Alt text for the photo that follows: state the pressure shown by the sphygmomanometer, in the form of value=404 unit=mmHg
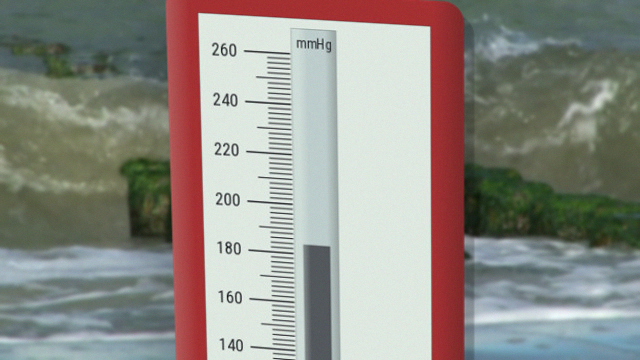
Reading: value=184 unit=mmHg
